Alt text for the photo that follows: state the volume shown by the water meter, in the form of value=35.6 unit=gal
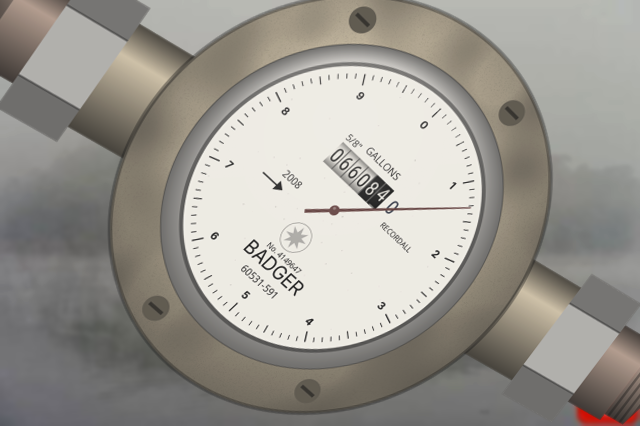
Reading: value=660841.3 unit=gal
